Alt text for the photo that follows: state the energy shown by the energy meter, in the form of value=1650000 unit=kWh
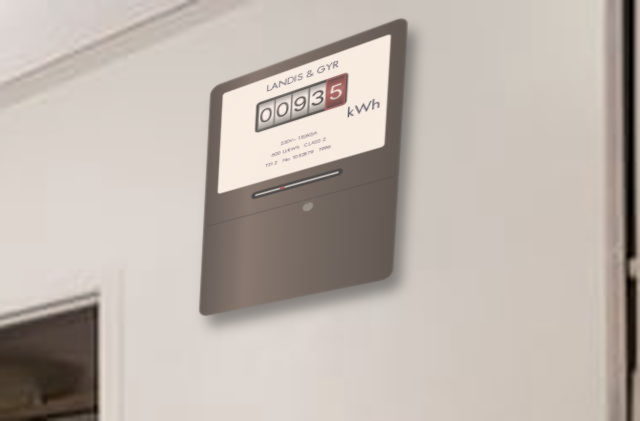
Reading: value=93.5 unit=kWh
